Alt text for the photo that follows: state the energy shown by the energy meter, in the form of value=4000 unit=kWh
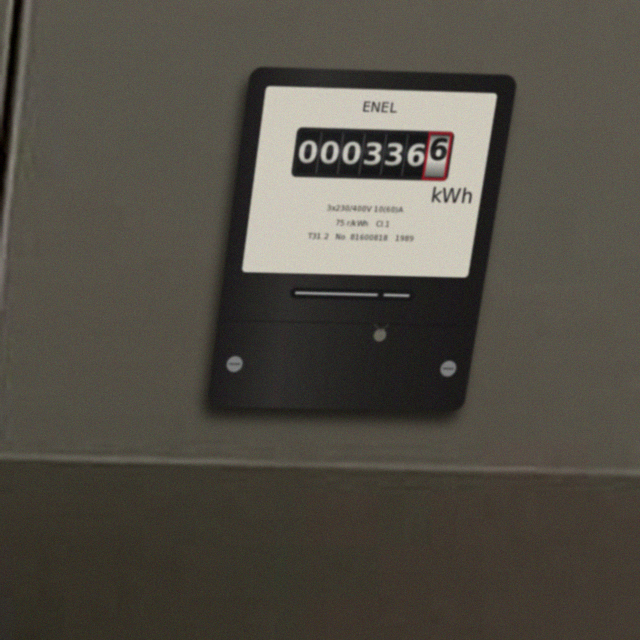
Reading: value=336.6 unit=kWh
